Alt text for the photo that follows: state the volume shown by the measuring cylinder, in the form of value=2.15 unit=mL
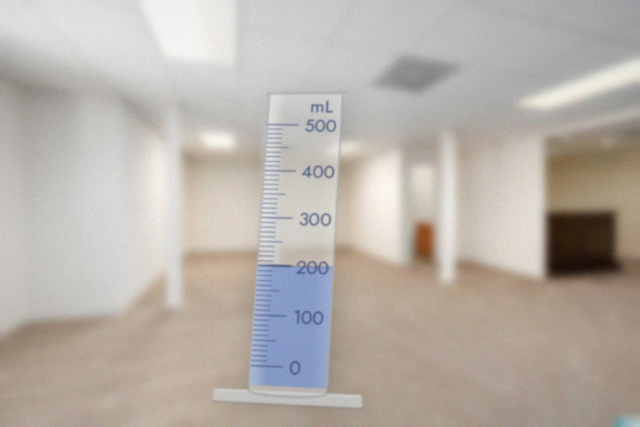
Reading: value=200 unit=mL
